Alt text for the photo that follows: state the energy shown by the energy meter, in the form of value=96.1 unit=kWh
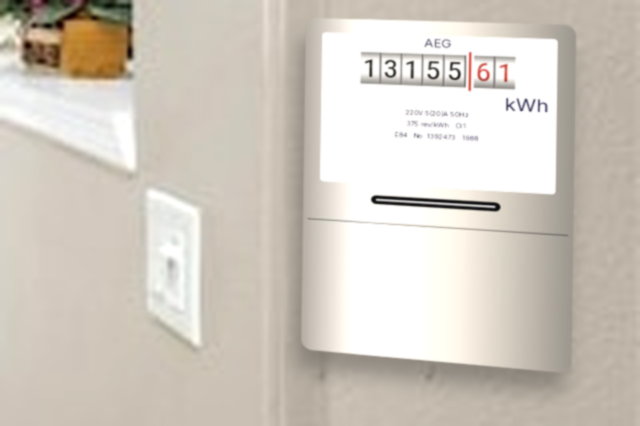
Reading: value=13155.61 unit=kWh
